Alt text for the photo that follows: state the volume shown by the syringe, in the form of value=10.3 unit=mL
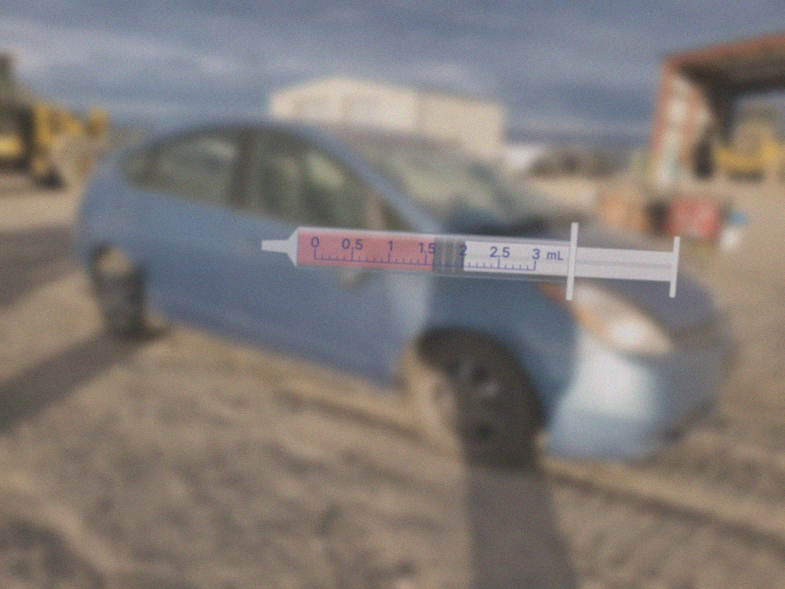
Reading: value=1.6 unit=mL
